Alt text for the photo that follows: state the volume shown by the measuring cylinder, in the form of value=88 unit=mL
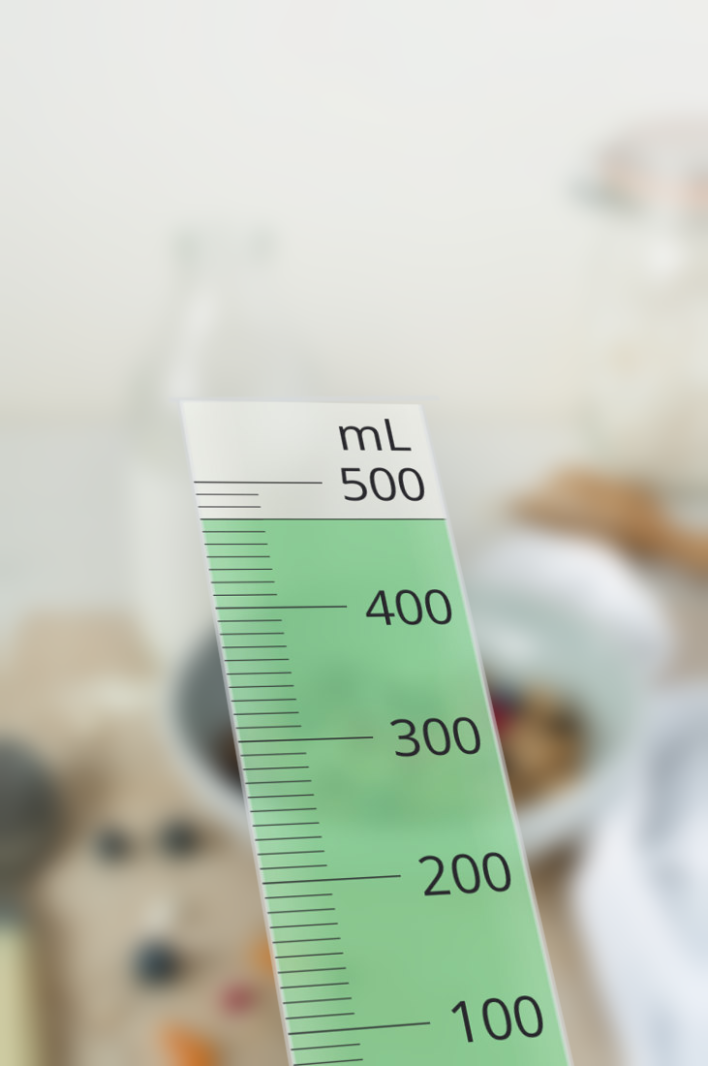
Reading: value=470 unit=mL
